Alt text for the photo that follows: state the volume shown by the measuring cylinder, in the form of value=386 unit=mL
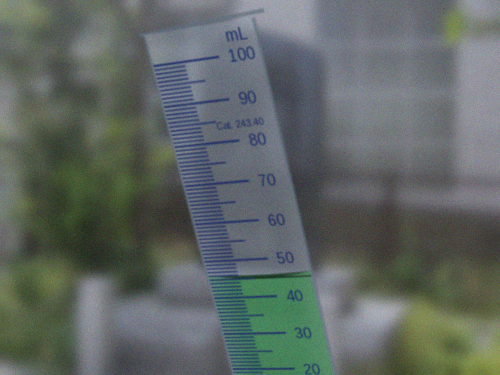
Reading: value=45 unit=mL
